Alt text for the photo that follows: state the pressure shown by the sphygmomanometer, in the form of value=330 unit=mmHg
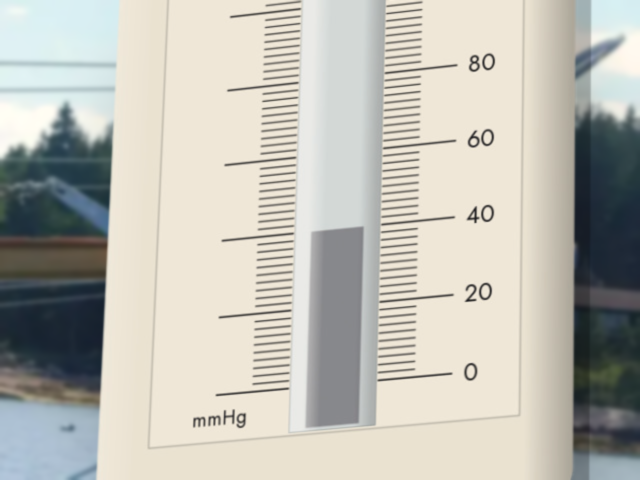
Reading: value=40 unit=mmHg
